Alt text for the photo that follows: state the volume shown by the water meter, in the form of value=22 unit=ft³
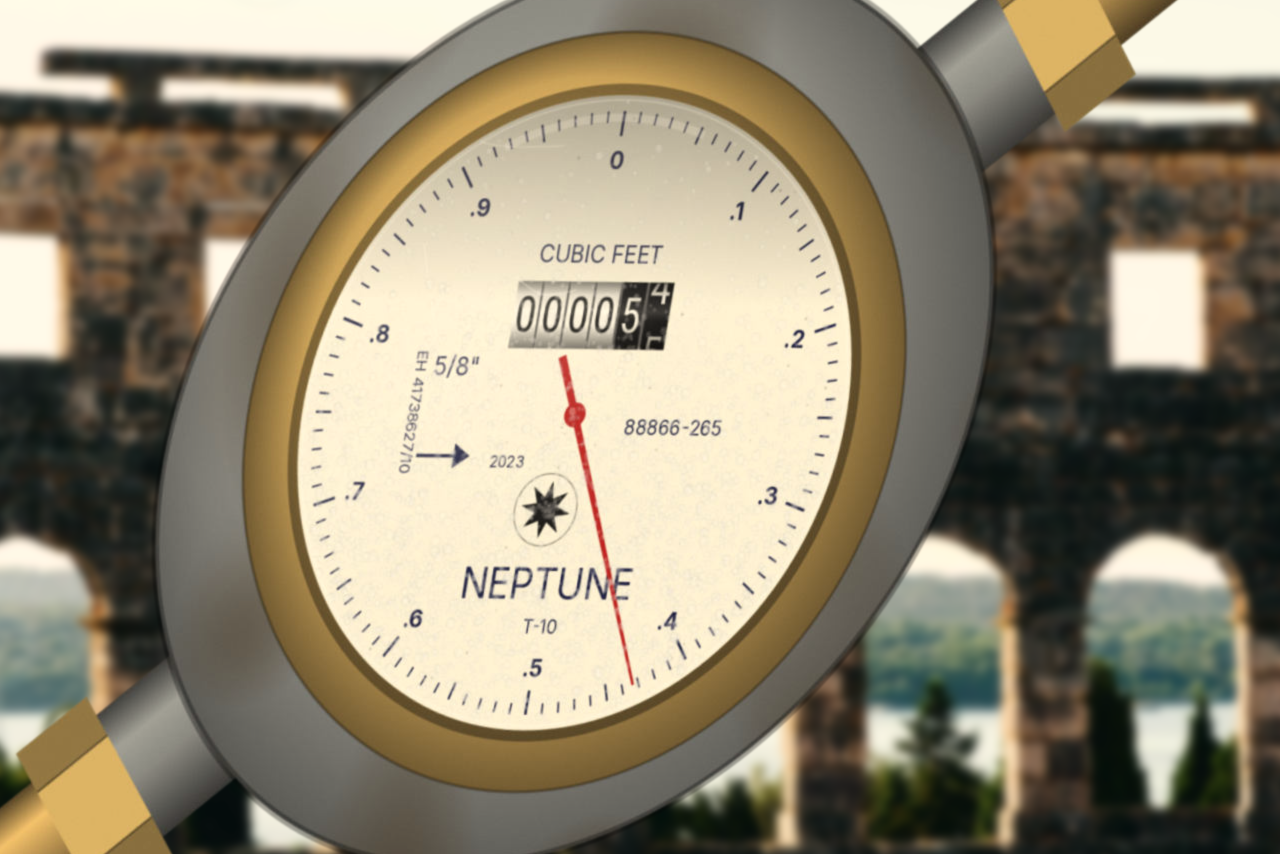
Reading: value=54.43 unit=ft³
